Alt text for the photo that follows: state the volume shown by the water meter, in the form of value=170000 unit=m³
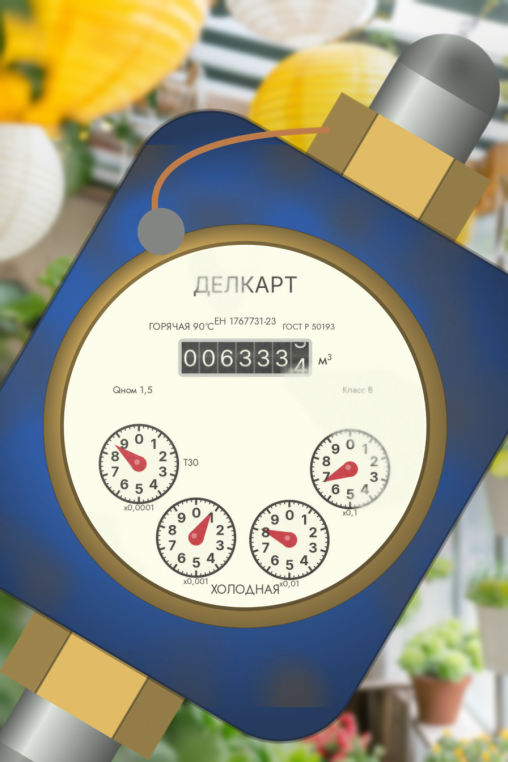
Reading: value=63333.6808 unit=m³
